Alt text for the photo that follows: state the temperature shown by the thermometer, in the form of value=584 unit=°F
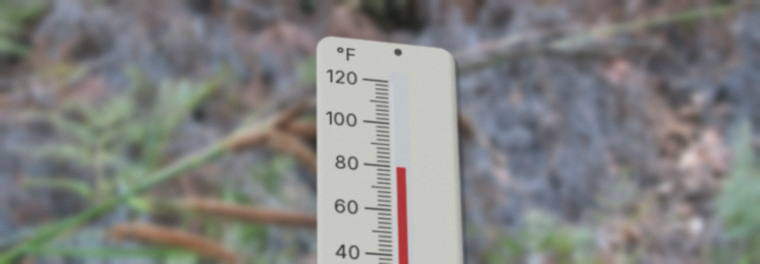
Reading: value=80 unit=°F
